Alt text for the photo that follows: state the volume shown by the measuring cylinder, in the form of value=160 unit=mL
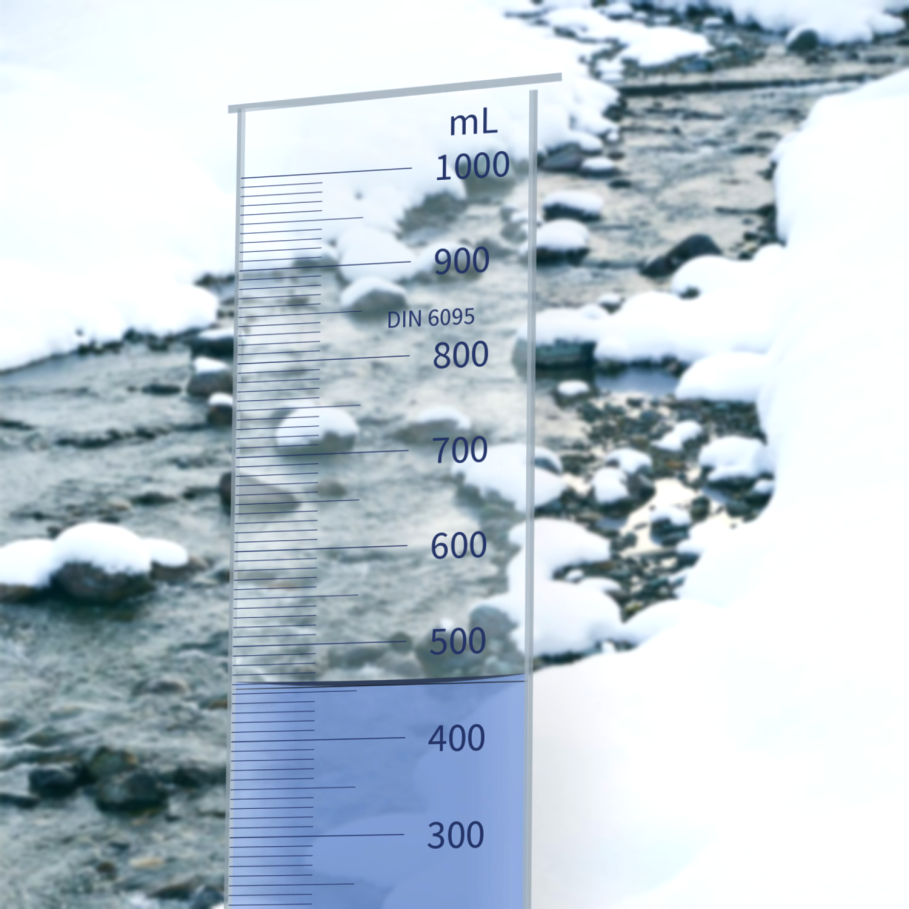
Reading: value=455 unit=mL
